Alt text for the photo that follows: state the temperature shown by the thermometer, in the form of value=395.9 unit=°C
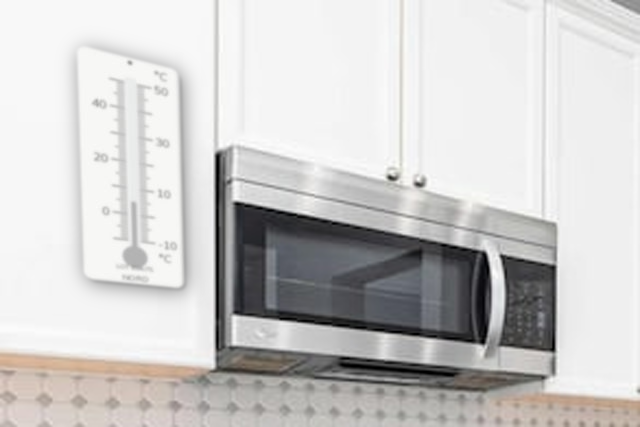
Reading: value=5 unit=°C
